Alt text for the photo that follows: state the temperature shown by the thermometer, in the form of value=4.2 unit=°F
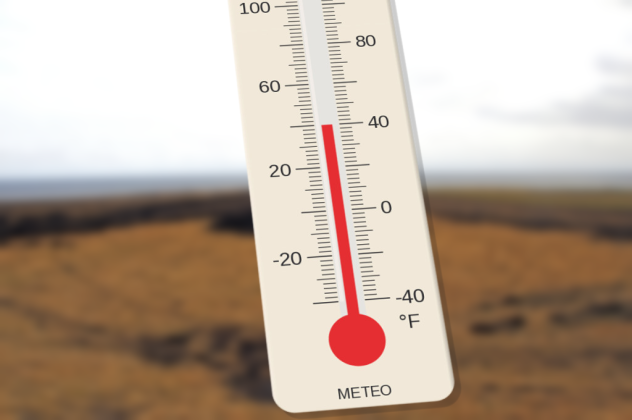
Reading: value=40 unit=°F
